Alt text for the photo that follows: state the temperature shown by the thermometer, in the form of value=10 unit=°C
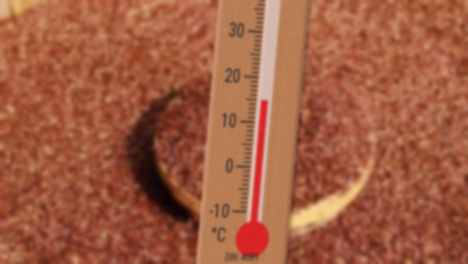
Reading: value=15 unit=°C
